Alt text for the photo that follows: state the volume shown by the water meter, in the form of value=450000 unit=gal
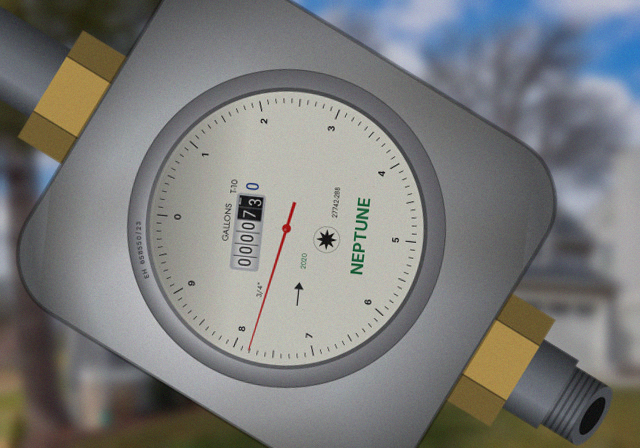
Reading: value=727.8 unit=gal
